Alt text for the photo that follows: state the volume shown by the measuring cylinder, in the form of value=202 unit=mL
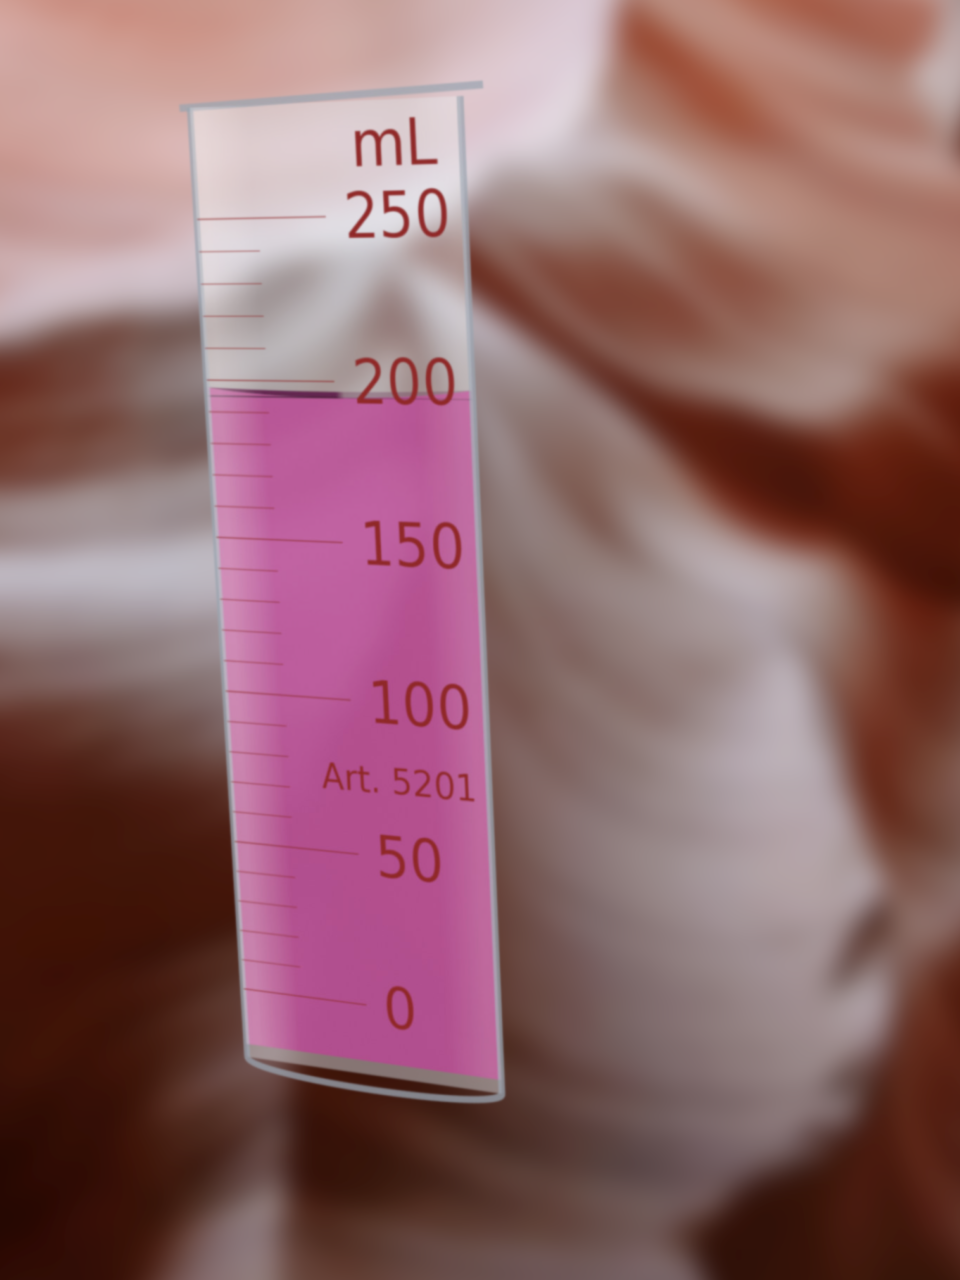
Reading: value=195 unit=mL
